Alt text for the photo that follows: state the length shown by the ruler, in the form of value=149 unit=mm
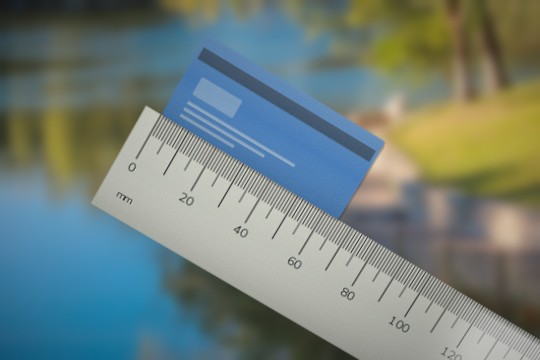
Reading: value=65 unit=mm
